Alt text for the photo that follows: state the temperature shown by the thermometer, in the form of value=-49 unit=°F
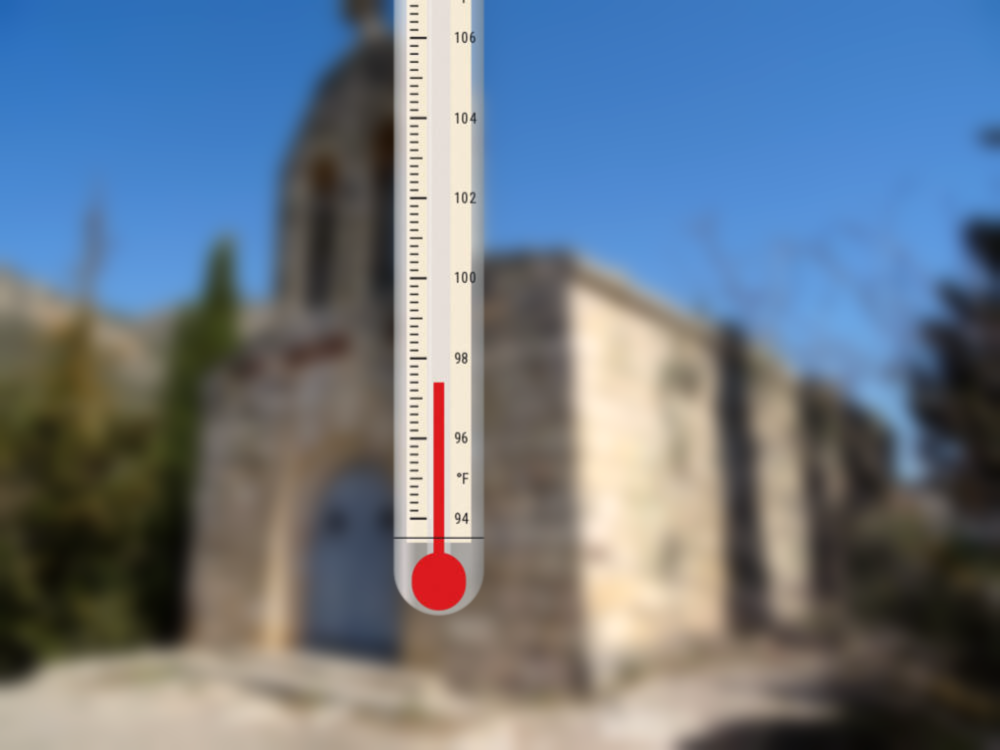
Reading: value=97.4 unit=°F
